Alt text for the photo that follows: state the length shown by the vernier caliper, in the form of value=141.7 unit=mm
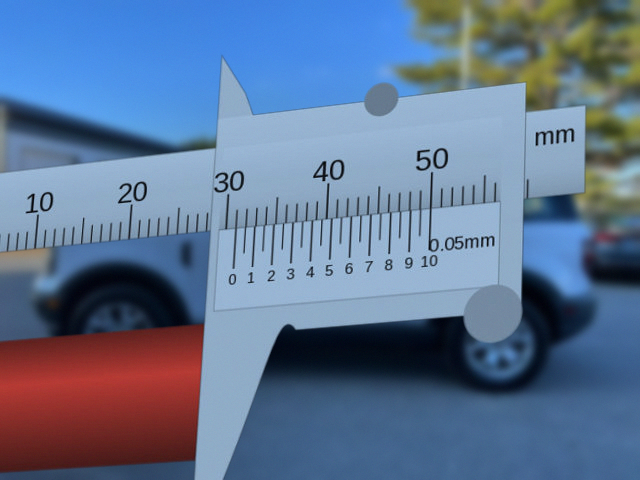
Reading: value=31.0 unit=mm
